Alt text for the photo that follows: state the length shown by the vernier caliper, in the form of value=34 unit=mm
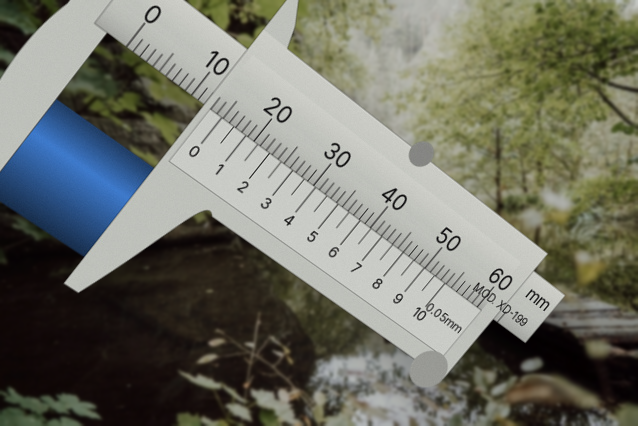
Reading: value=14.8 unit=mm
